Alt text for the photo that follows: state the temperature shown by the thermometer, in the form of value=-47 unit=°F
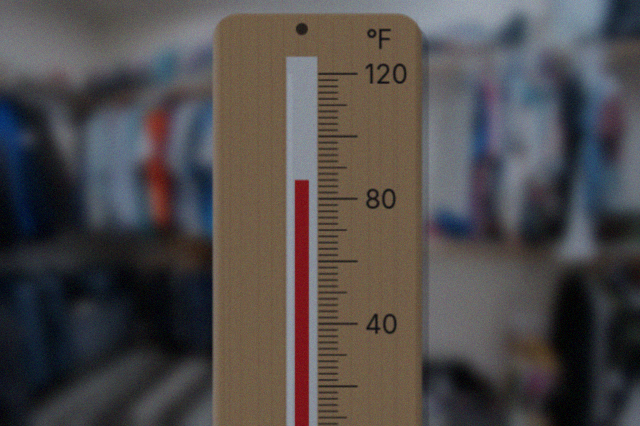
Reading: value=86 unit=°F
